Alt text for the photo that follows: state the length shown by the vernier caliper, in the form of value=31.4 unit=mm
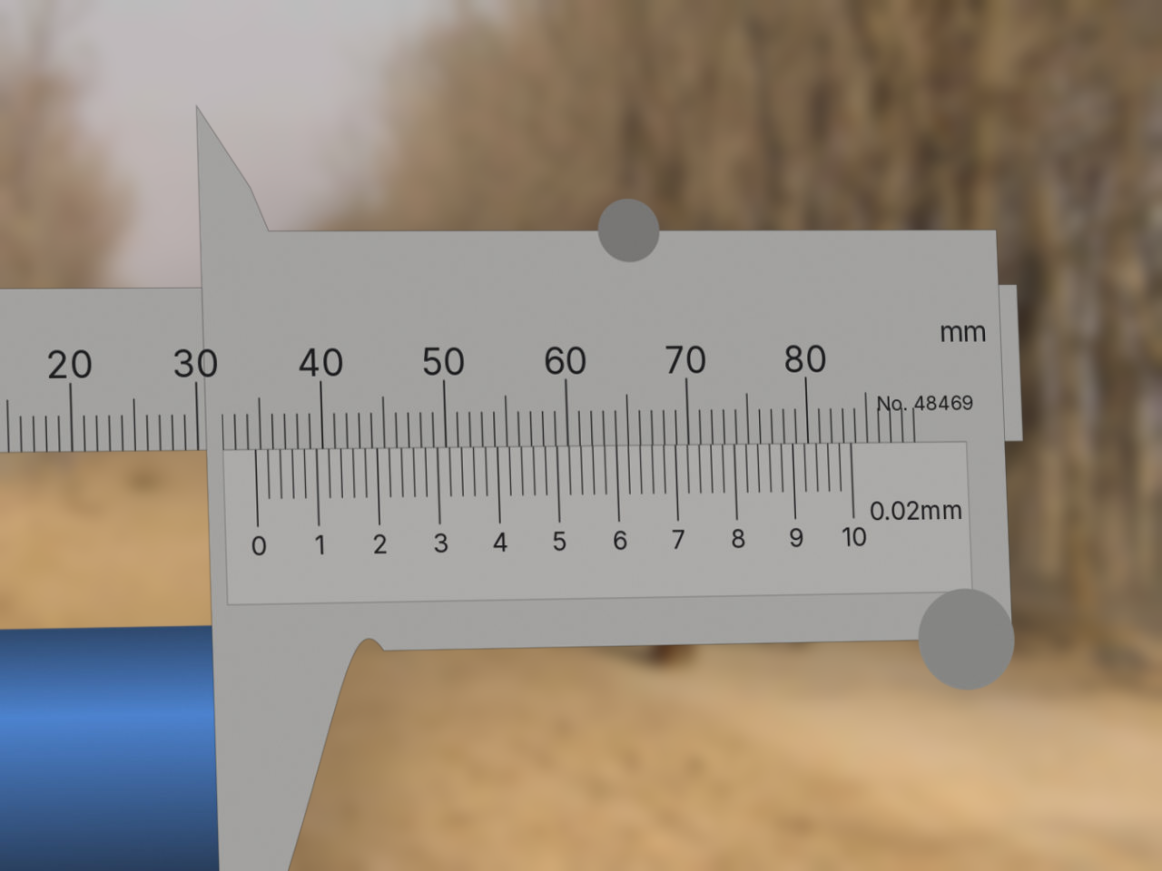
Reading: value=34.6 unit=mm
